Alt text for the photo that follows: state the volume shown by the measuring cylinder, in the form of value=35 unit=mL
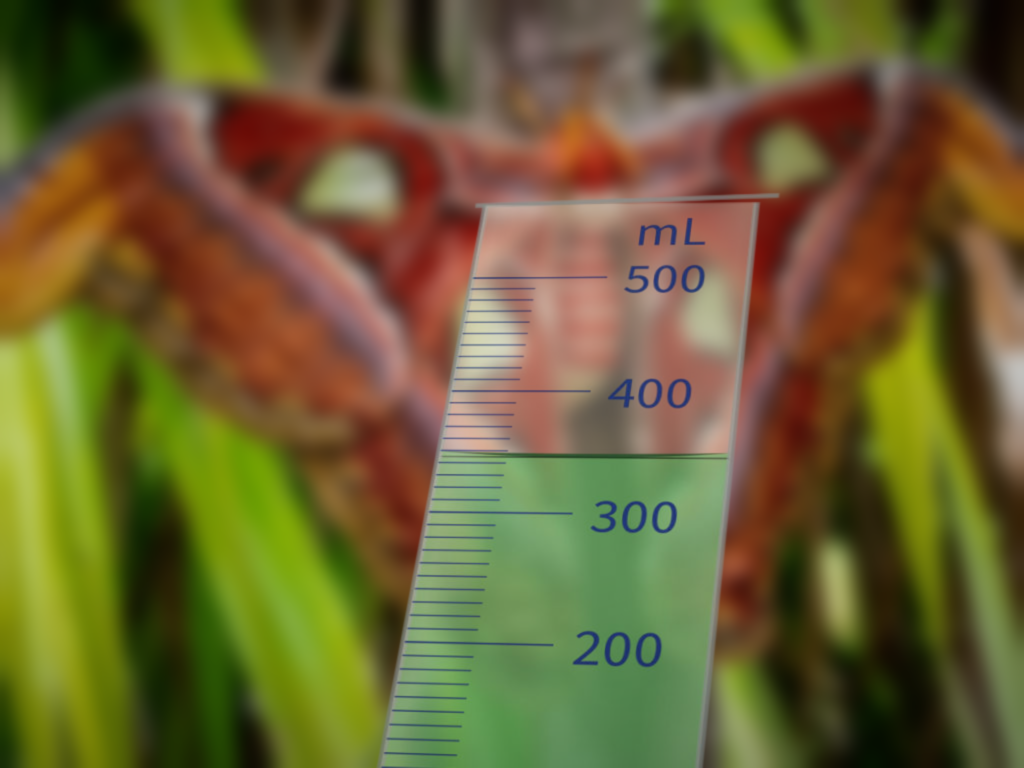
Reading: value=345 unit=mL
